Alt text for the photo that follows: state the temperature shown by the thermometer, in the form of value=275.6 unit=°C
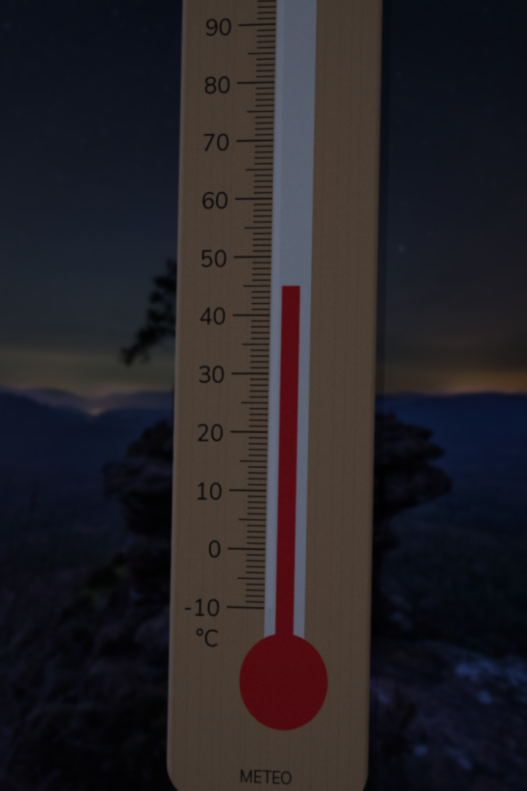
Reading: value=45 unit=°C
